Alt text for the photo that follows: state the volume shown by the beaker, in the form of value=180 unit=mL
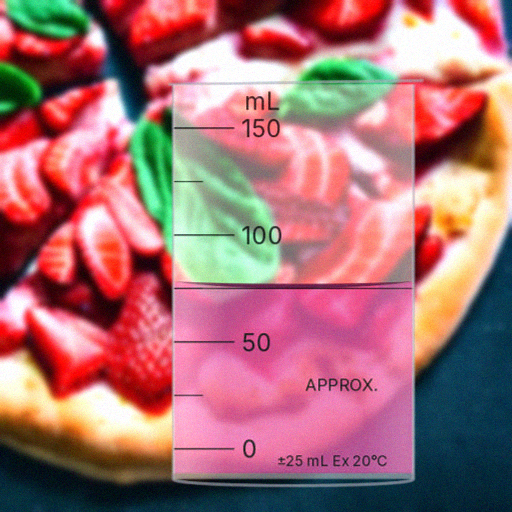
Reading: value=75 unit=mL
